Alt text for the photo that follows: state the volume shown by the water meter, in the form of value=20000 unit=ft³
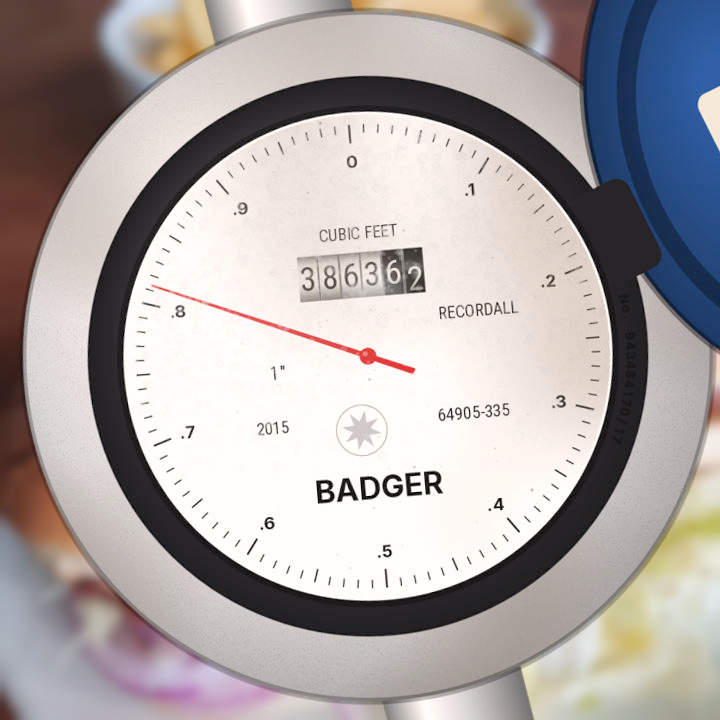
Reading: value=386361.81 unit=ft³
